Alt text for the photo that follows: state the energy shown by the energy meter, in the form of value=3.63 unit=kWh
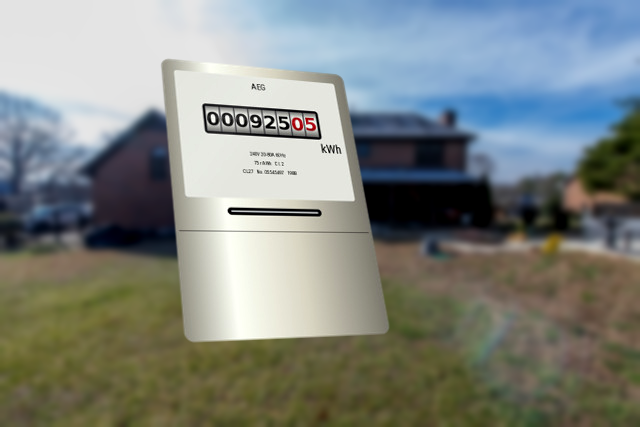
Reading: value=925.05 unit=kWh
